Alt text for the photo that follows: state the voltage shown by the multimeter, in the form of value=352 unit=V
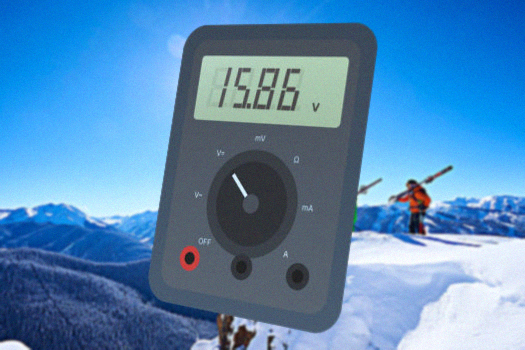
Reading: value=15.86 unit=V
